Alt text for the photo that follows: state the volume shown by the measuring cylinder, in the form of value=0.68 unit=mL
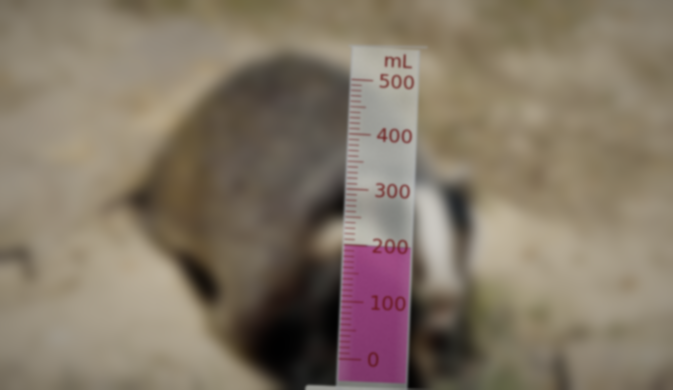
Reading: value=200 unit=mL
